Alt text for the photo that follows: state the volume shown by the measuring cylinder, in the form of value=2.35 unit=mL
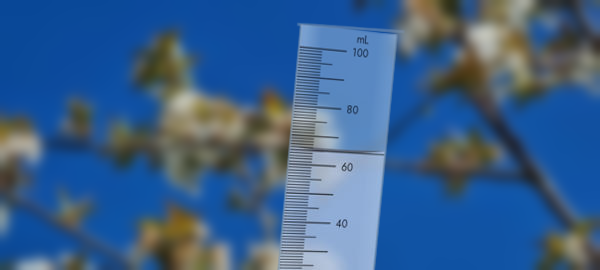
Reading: value=65 unit=mL
